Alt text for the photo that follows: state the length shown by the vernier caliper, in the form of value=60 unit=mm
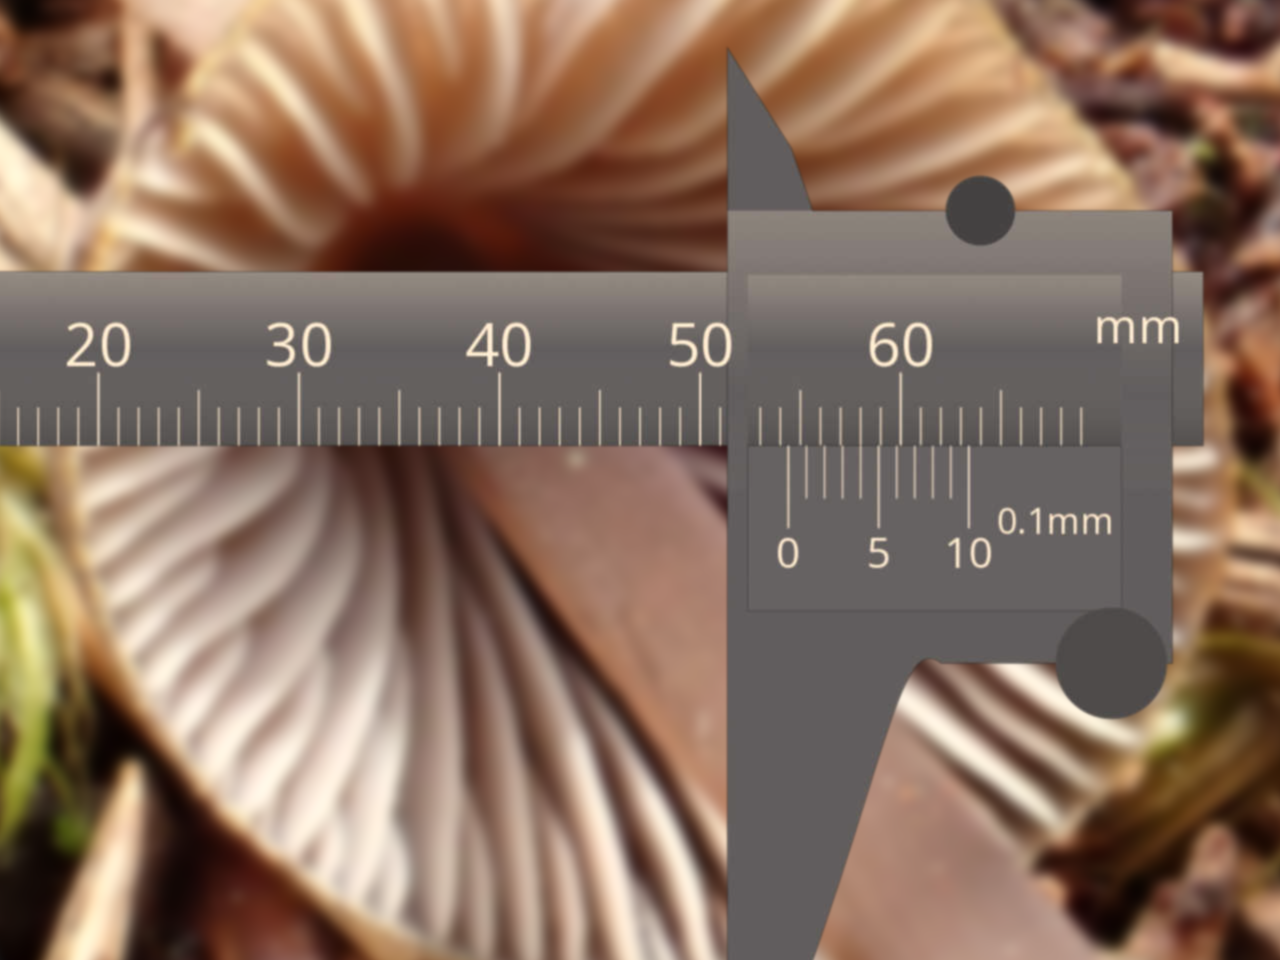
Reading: value=54.4 unit=mm
